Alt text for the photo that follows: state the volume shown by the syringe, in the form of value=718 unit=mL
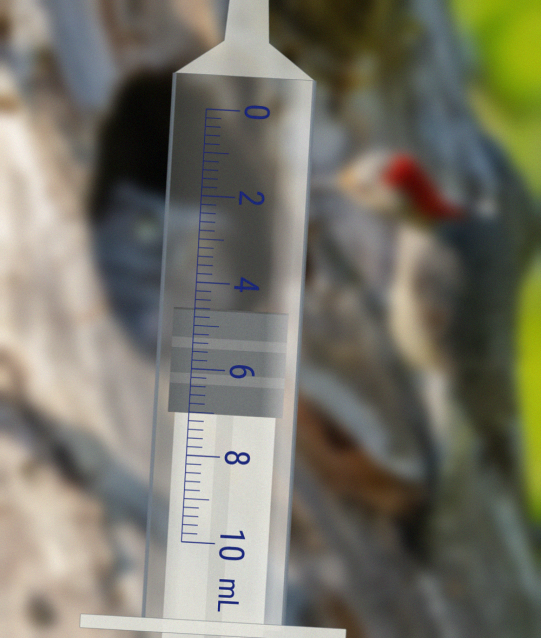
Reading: value=4.6 unit=mL
